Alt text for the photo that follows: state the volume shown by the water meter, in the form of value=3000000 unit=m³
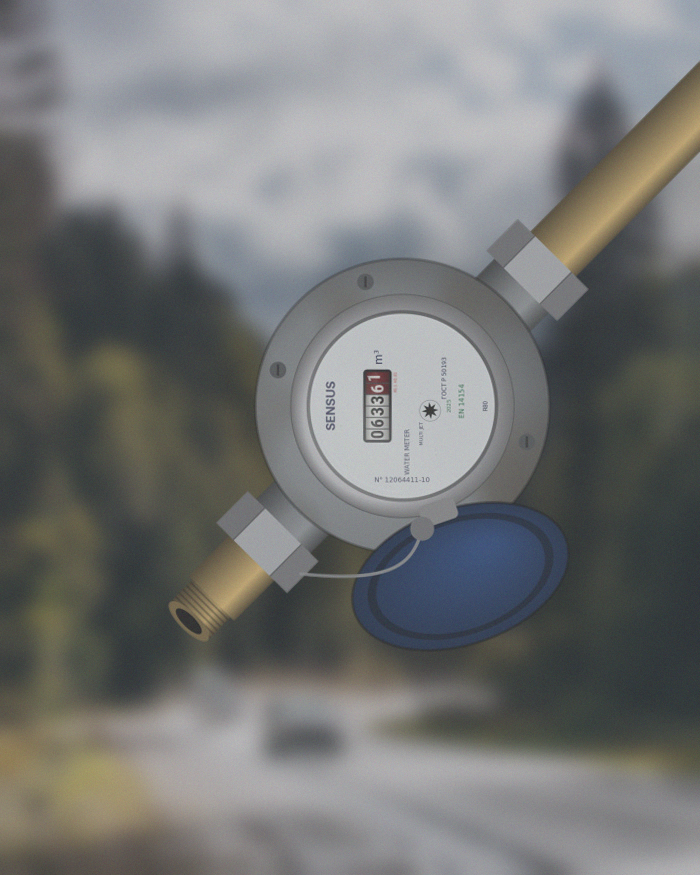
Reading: value=633.61 unit=m³
